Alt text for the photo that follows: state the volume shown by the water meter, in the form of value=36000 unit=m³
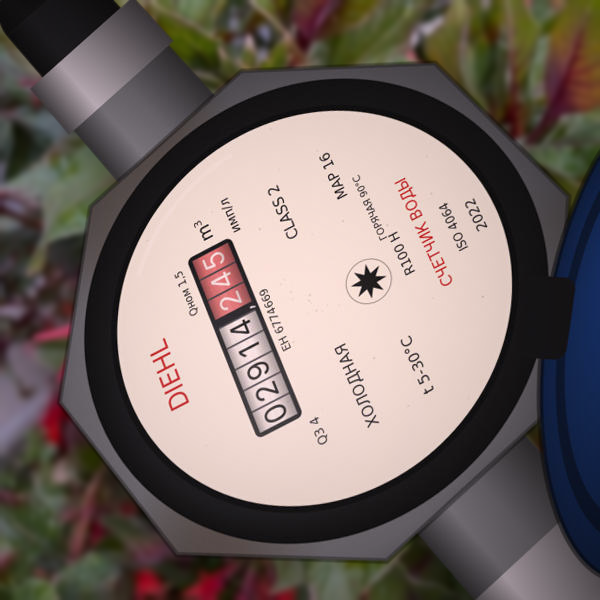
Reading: value=2914.245 unit=m³
